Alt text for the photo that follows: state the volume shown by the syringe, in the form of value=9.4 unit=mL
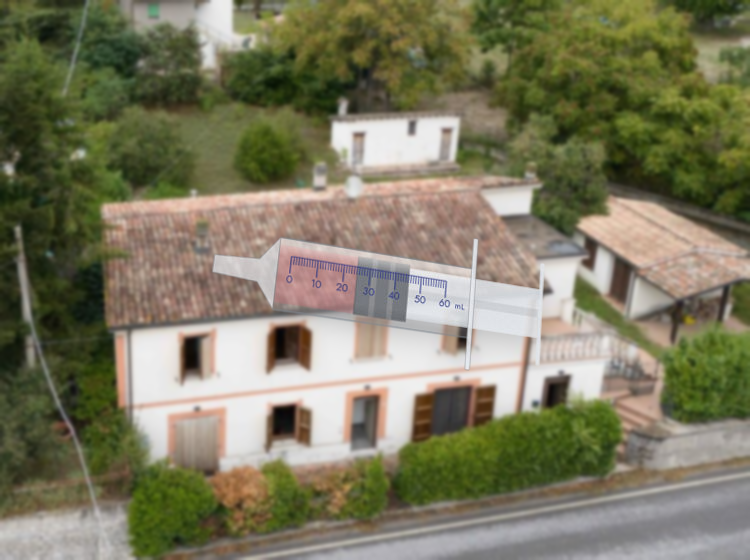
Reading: value=25 unit=mL
